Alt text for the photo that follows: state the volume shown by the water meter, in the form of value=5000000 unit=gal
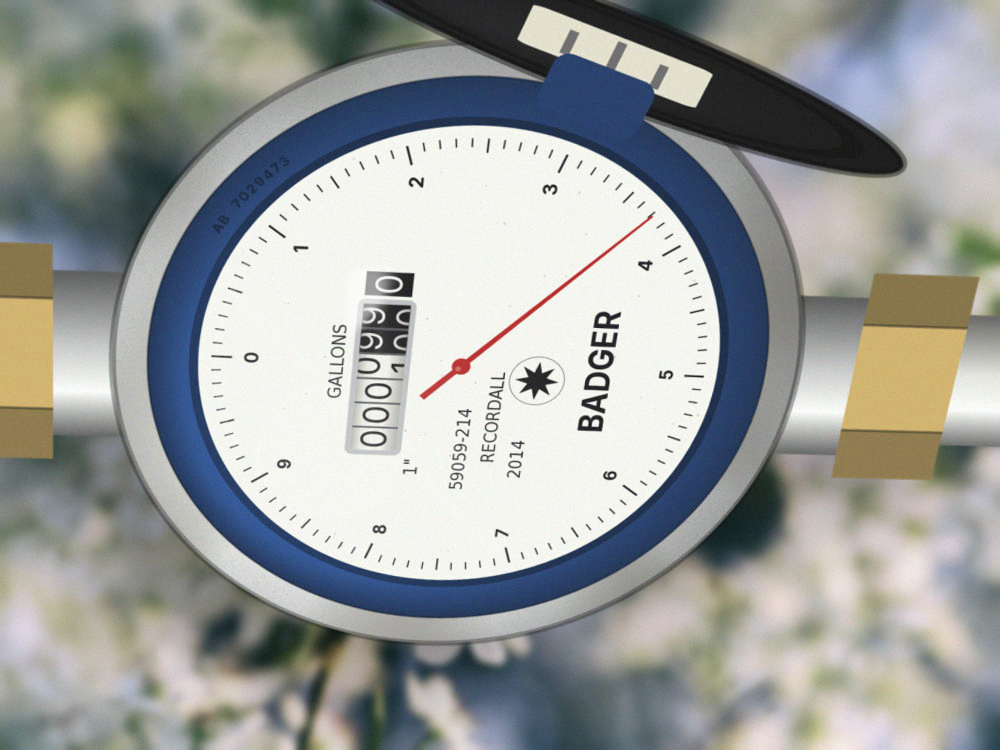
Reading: value=993.7 unit=gal
